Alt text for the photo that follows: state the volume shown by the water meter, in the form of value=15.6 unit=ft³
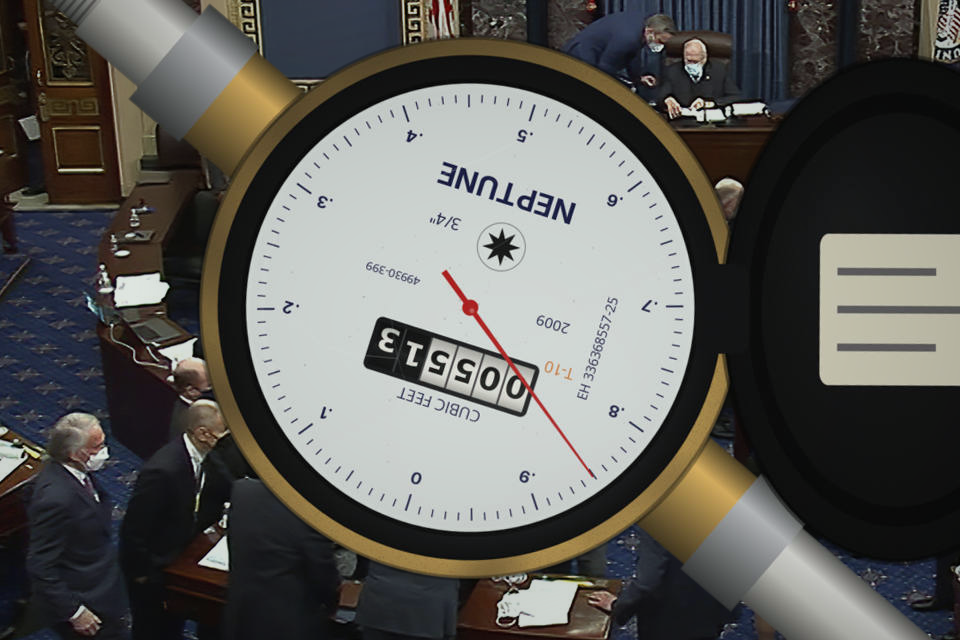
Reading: value=5512.85 unit=ft³
